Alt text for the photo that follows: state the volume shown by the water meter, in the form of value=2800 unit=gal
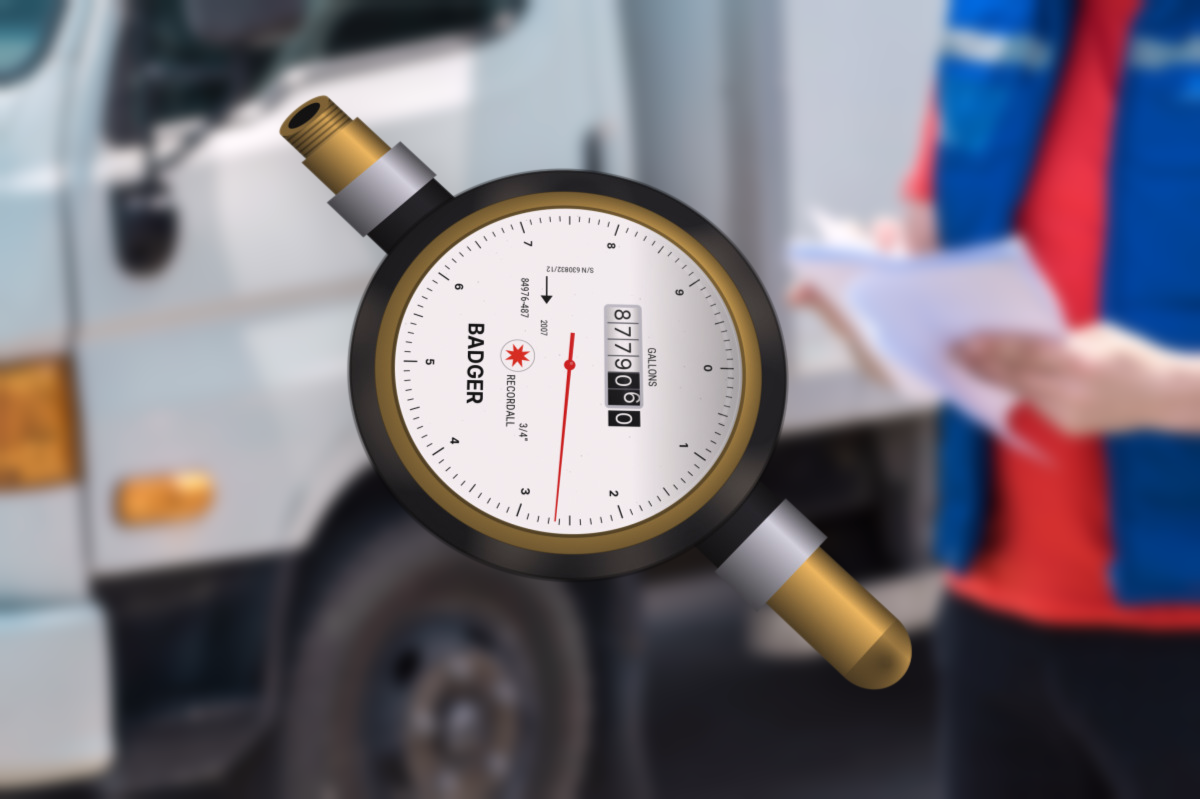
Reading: value=8779062.6 unit=gal
